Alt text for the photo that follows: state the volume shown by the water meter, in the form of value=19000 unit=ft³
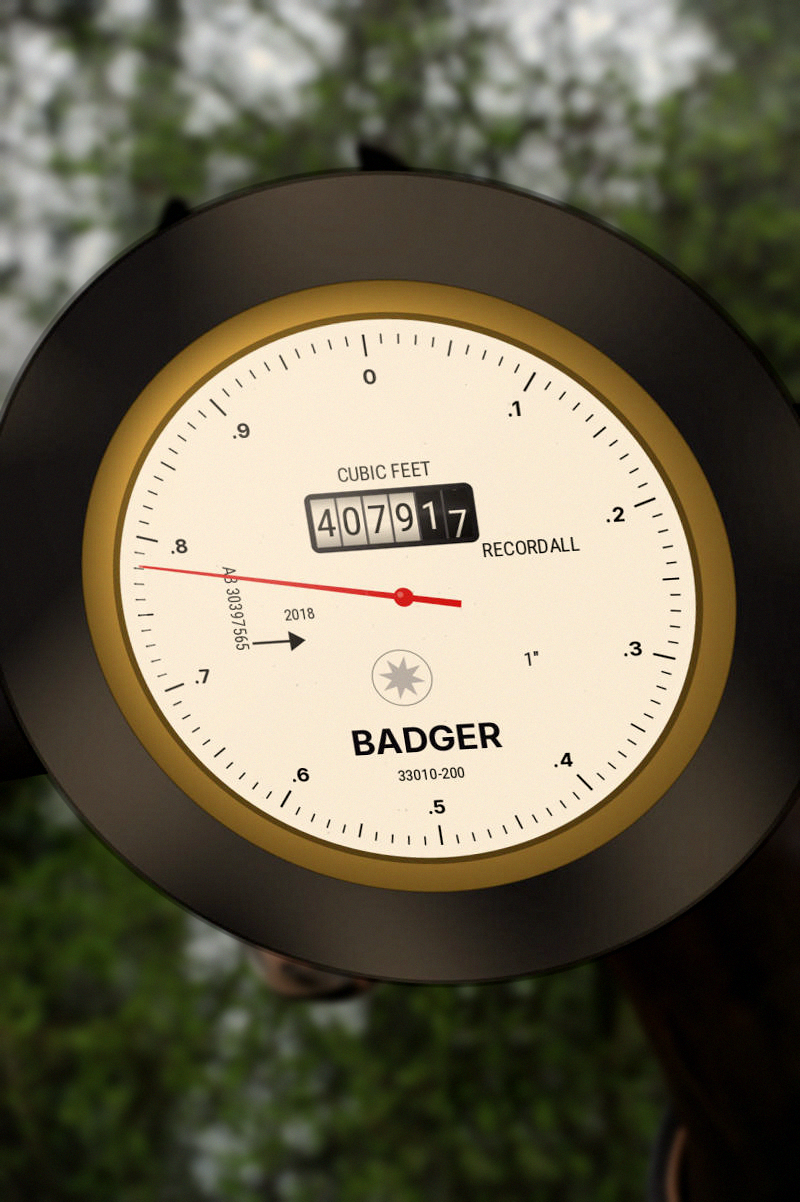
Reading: value=407916.78 unit=ft³
